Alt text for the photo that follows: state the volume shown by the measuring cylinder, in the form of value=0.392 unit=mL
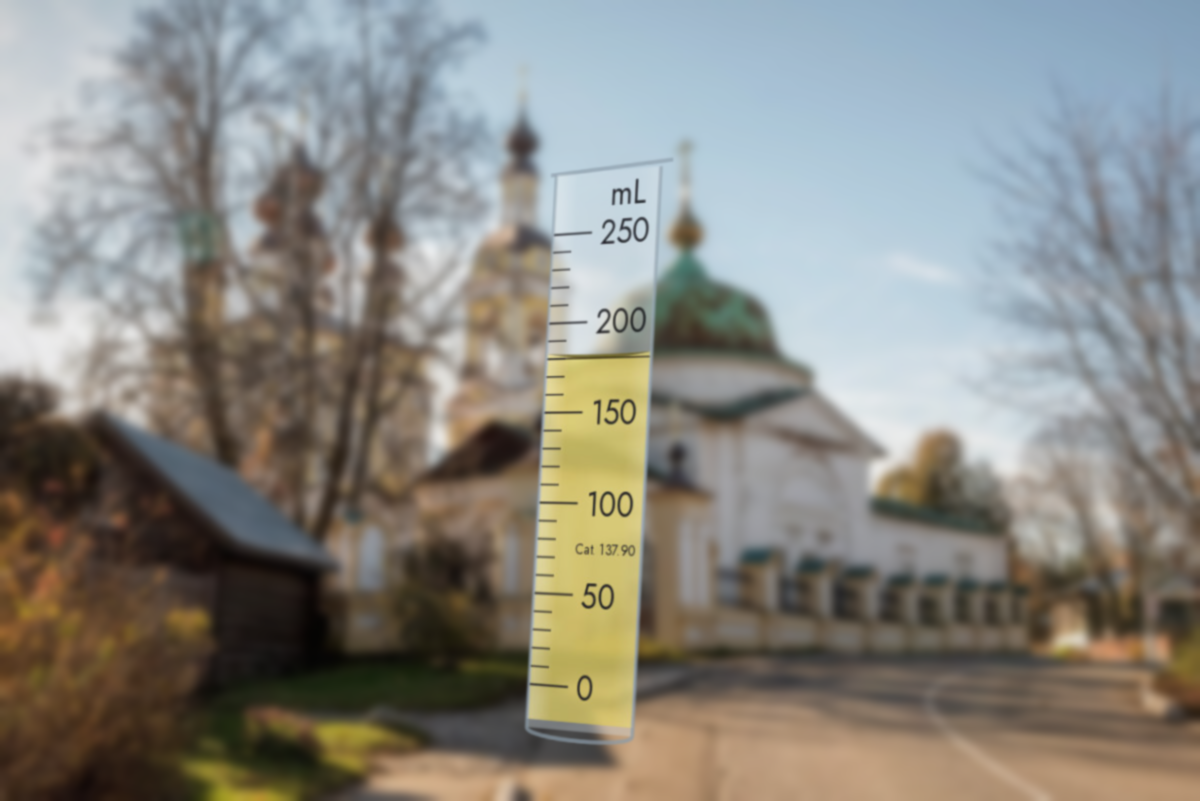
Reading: value=180 unit=mL
